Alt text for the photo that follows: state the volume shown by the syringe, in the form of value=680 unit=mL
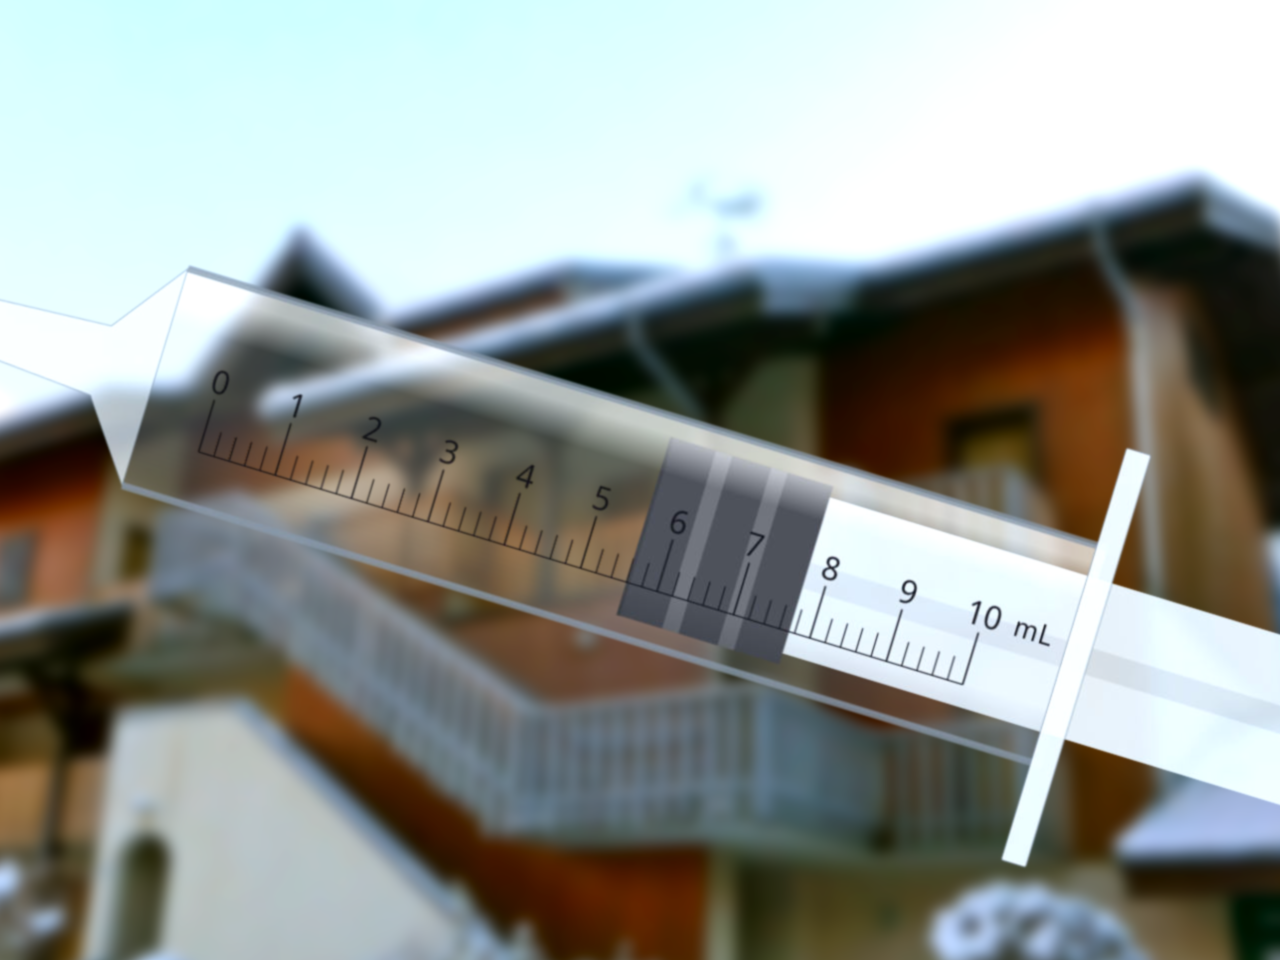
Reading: value=5.6 unit=mL
